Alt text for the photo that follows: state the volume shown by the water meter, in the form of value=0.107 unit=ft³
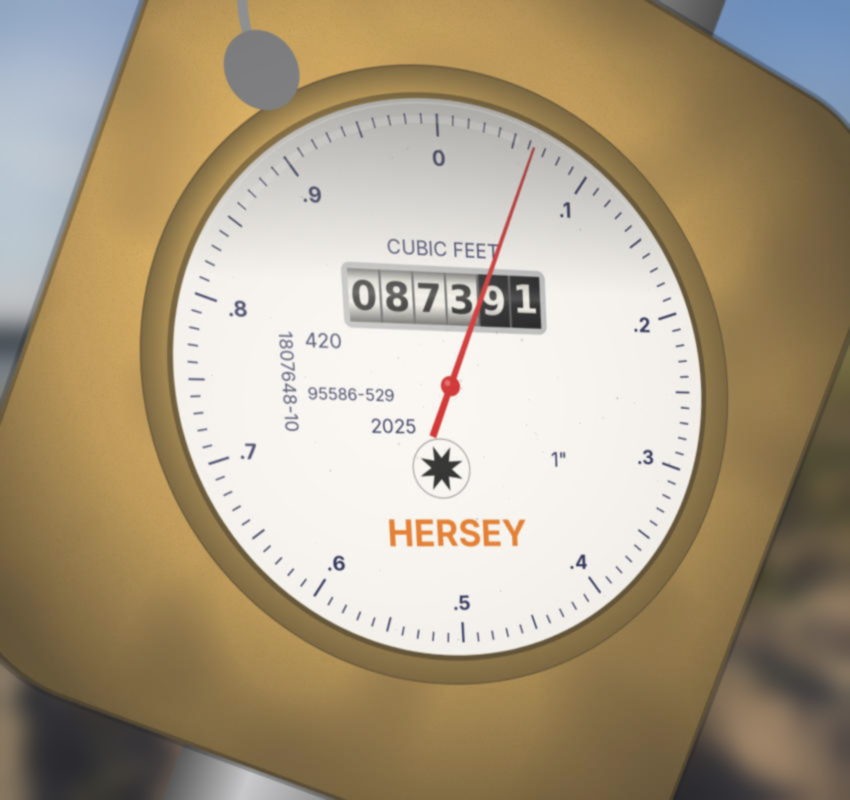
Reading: value=87391.06 unit=ft³
